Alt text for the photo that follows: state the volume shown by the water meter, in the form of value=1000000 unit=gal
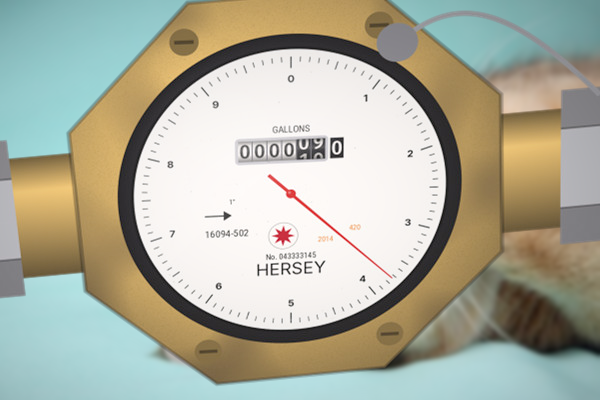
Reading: value=93.7 unit=gal
